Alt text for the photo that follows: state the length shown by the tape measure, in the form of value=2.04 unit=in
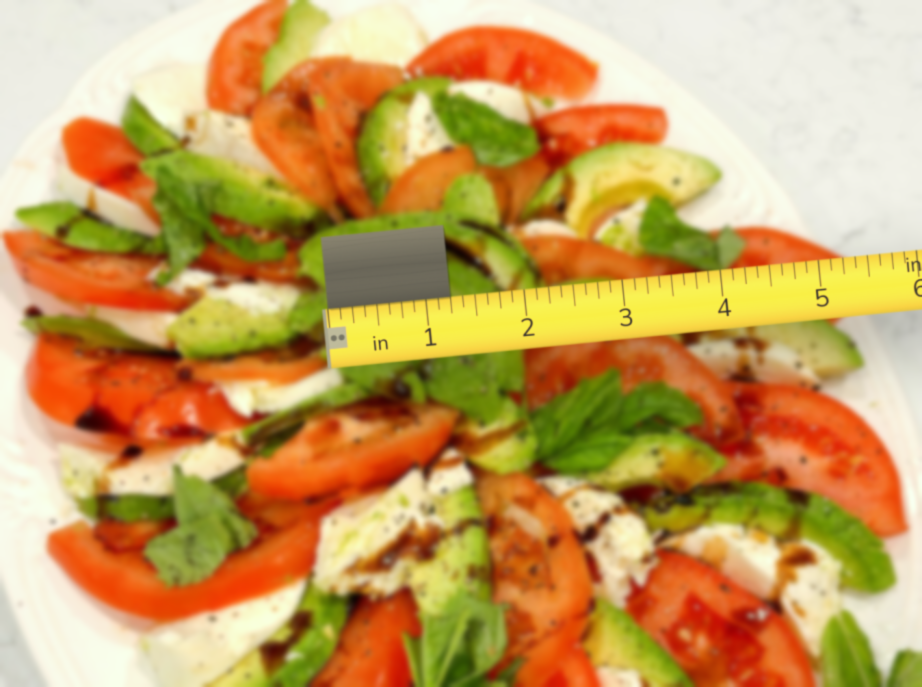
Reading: value=1.25 unit=in
